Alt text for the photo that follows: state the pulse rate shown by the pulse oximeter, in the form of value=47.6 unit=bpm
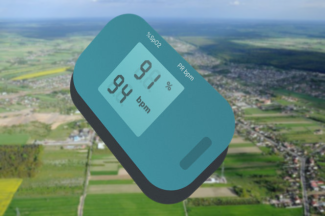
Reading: value=94 unit=bpm
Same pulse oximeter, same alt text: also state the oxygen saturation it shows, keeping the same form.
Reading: value=91 unit=%
